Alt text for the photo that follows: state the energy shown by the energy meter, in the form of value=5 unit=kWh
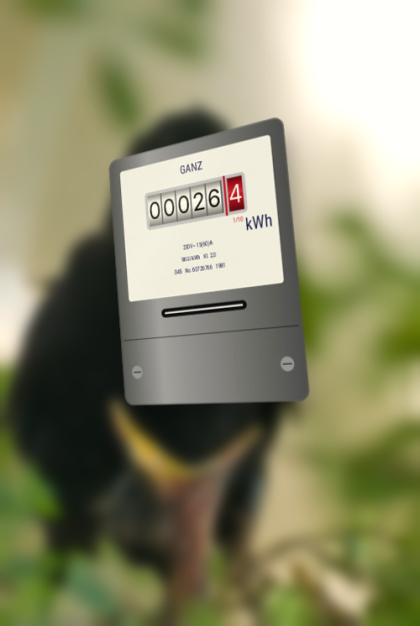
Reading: value=26.4 unit=kWh
